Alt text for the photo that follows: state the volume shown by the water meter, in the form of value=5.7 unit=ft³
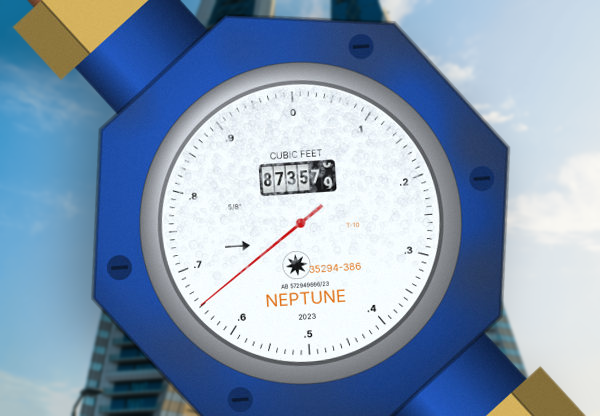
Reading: value=873578.65 unit=ft³
